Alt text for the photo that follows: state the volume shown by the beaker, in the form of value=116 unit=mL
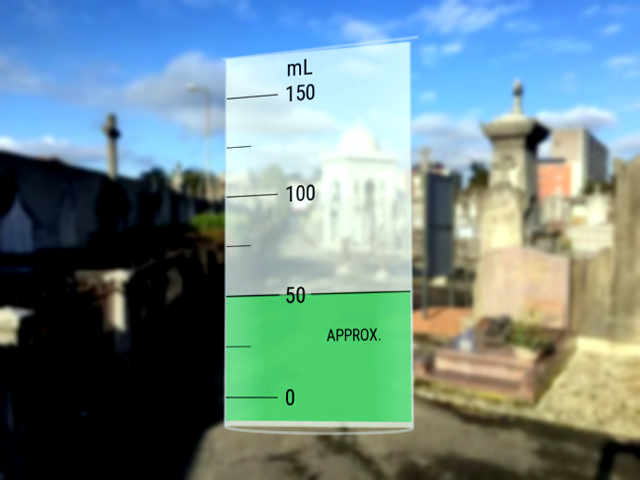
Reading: value=50 unit=mL
